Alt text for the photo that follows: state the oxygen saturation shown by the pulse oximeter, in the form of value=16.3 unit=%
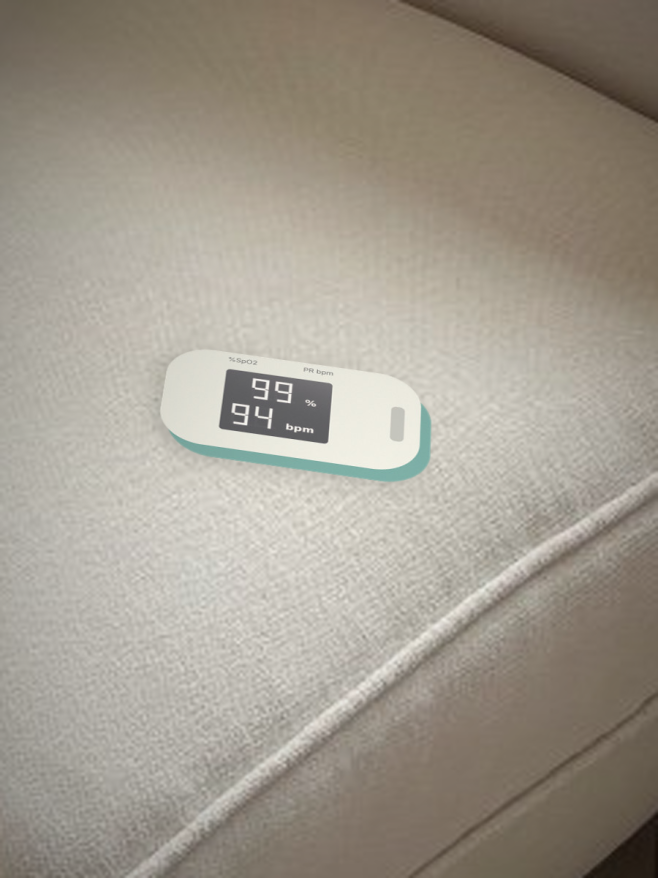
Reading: value=99 unit=%
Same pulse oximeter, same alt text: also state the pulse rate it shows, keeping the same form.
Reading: value=94 unit=bpm
